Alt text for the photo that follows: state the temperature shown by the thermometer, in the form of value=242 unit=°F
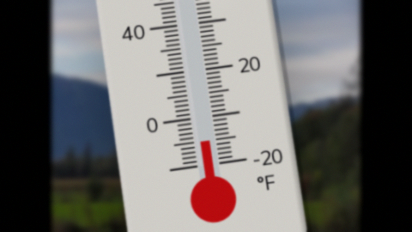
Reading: value=-10 unit=°F
